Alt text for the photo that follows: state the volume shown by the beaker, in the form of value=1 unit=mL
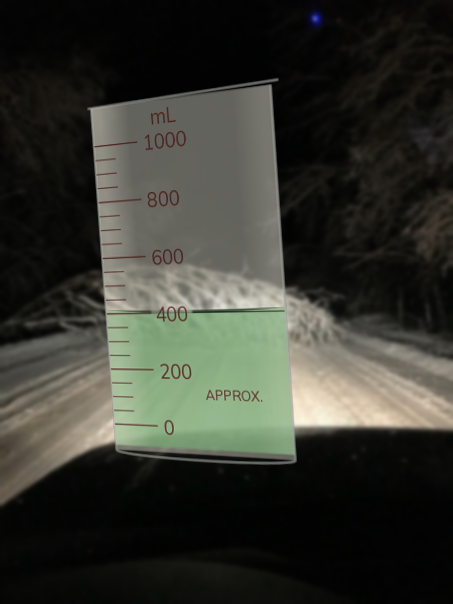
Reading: value=400 unit=mL
